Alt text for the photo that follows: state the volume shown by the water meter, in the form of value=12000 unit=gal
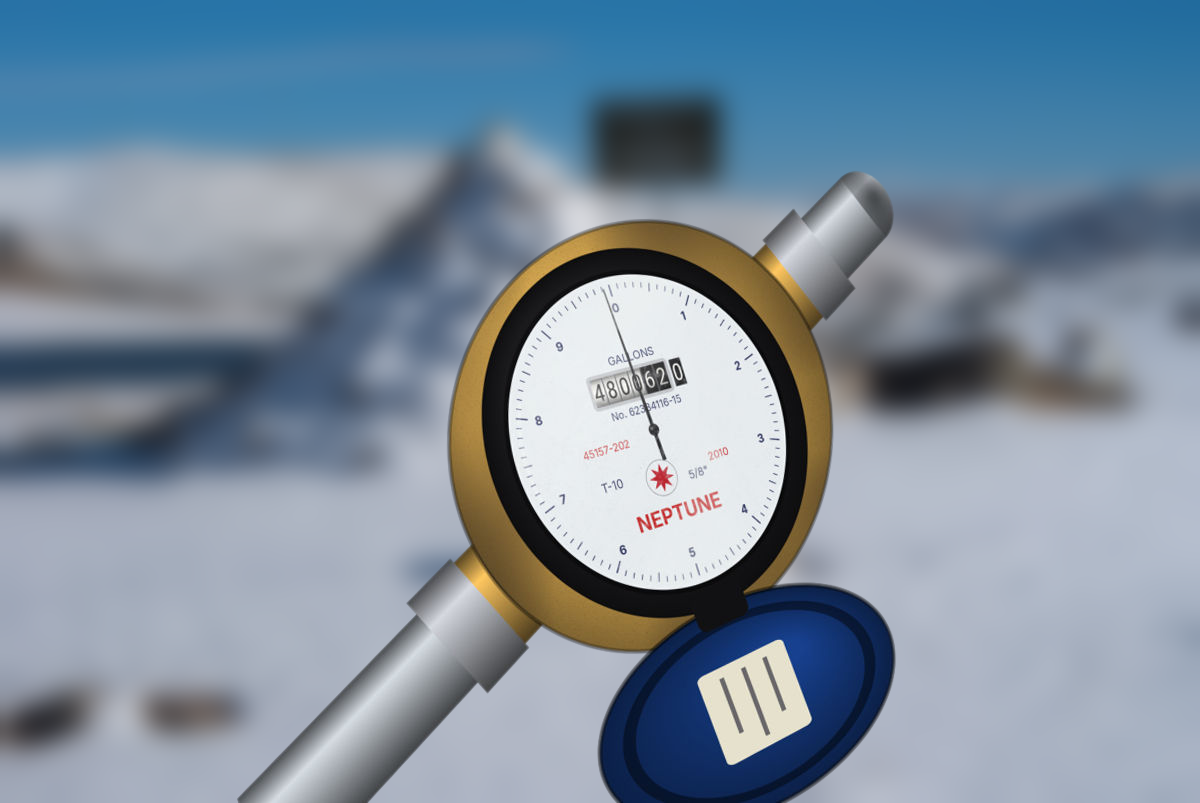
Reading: value=4800619.9 unit=gal
